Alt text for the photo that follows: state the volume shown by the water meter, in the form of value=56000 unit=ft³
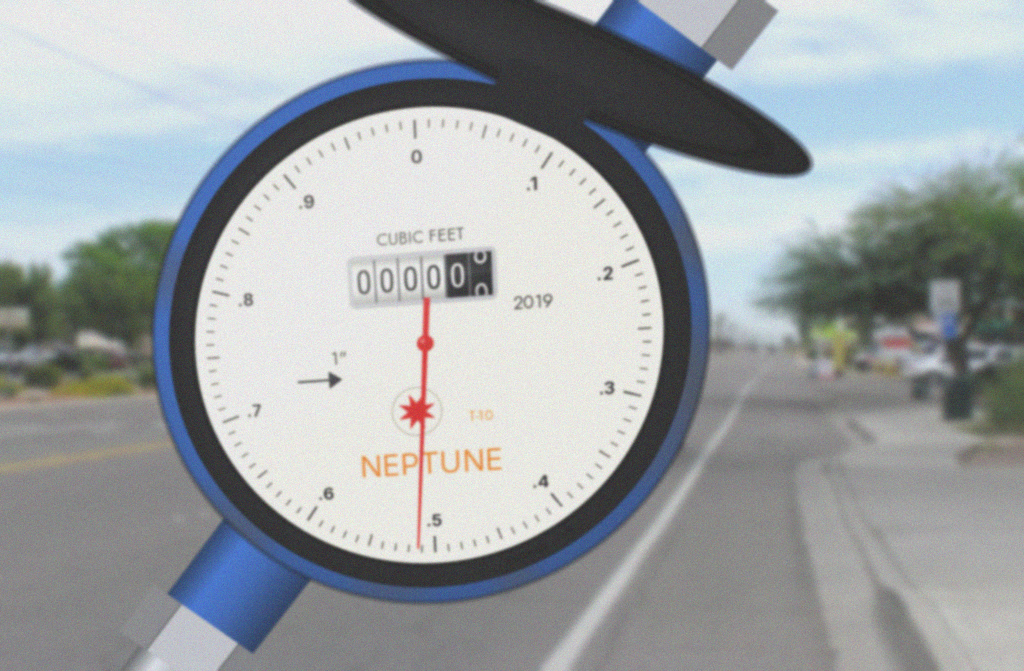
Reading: value=8.51 unit=ft³
